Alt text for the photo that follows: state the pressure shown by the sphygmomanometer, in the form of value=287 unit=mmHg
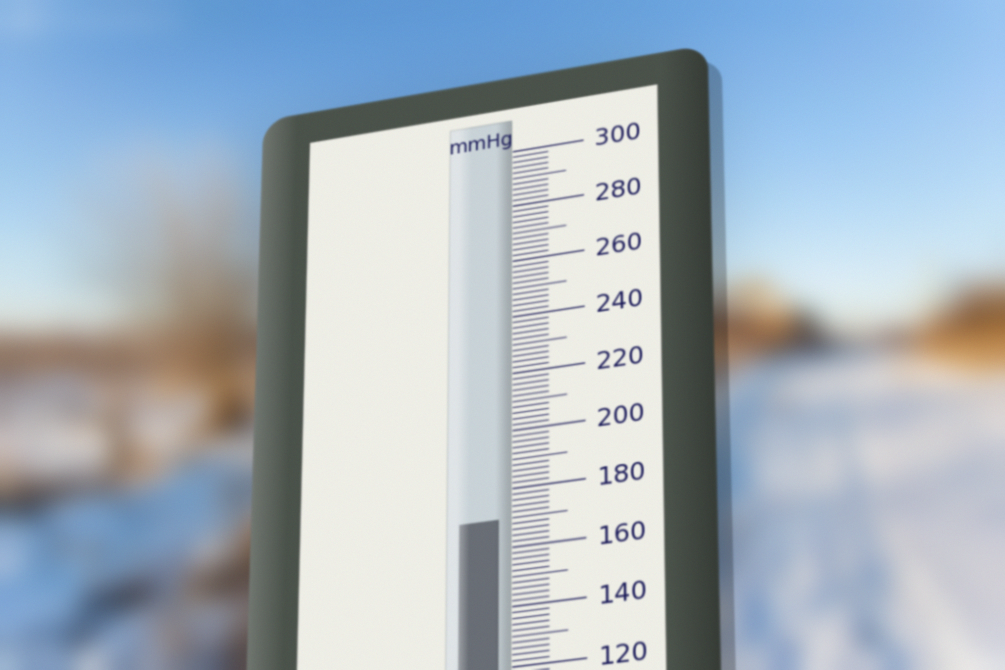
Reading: value=170 unit=mmHg
